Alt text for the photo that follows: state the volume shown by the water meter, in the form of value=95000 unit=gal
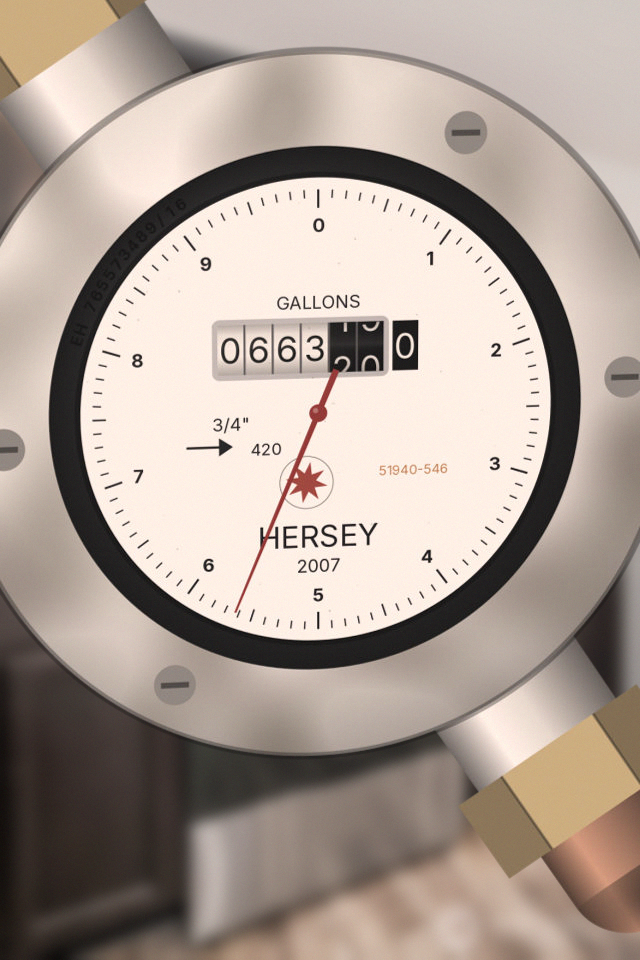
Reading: value=663195.6 unit=gal
